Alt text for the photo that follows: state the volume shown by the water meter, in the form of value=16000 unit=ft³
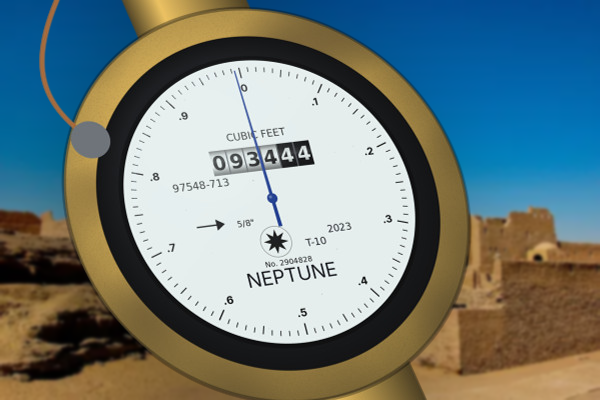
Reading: value=93443.99 unit=ft³
